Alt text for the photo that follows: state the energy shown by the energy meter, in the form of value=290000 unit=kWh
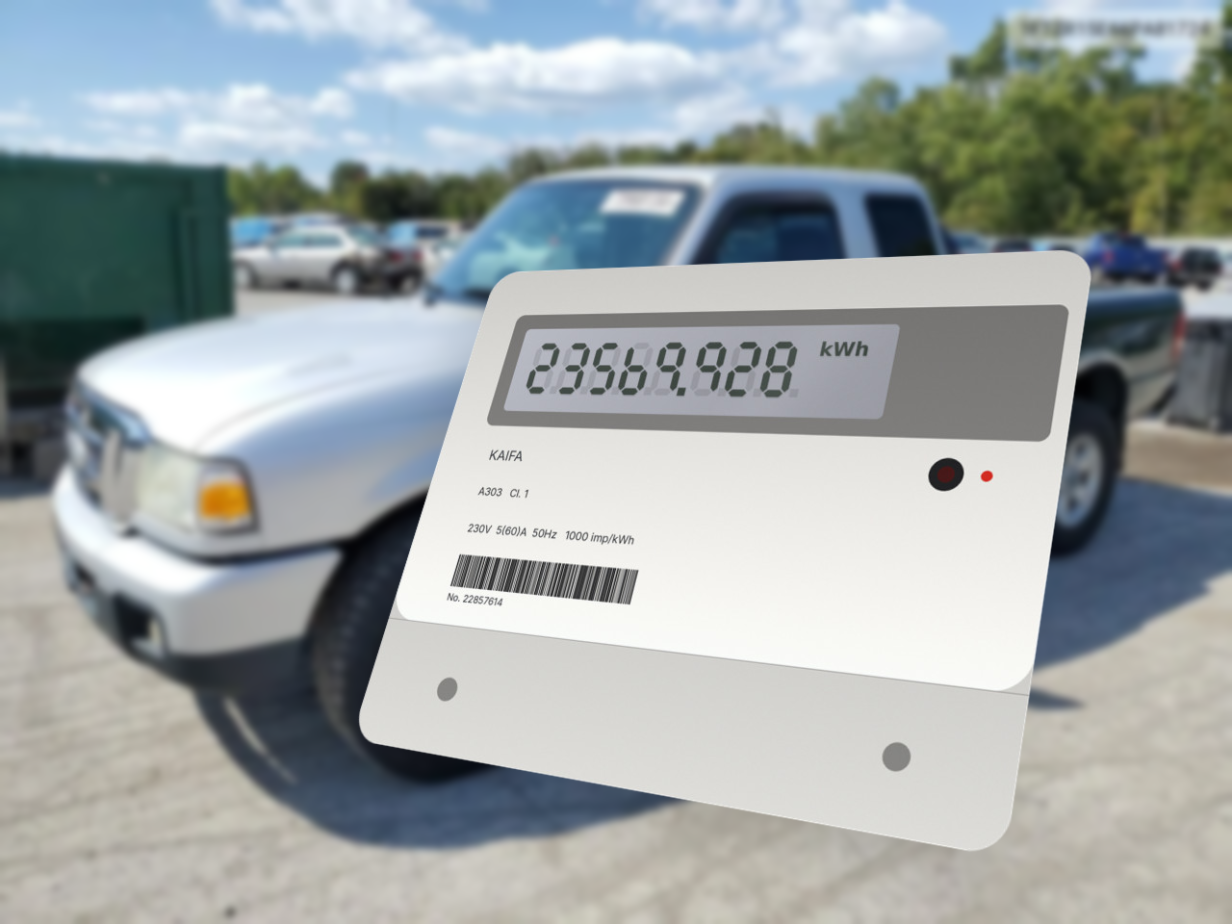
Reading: value=23569.928 unit=kWh
